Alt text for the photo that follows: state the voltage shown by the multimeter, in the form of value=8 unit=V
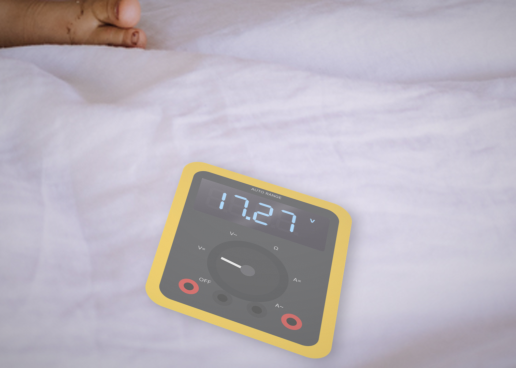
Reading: value=17.27 unit=V
